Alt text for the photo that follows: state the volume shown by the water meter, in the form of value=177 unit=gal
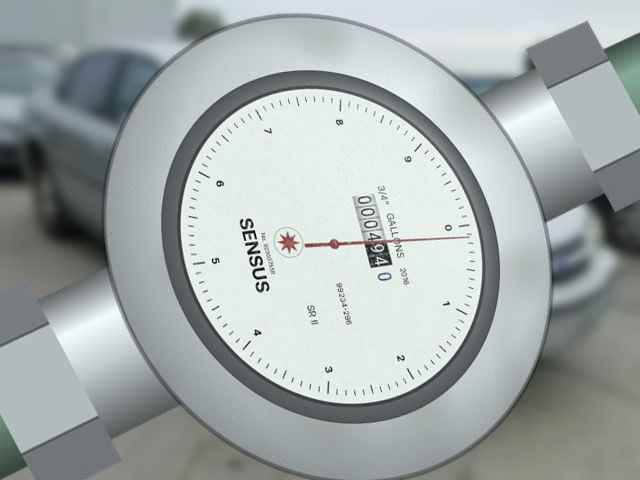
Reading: value=4940.1 unit=gal
